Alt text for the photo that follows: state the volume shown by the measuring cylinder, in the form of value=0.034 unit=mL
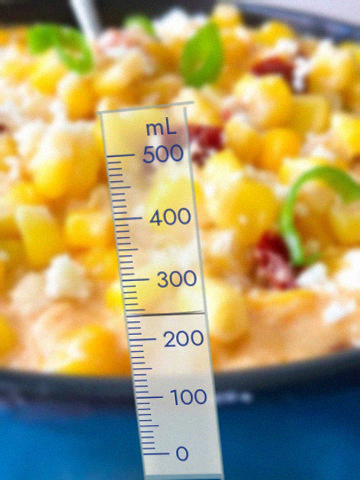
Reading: value=240 unit=mL
